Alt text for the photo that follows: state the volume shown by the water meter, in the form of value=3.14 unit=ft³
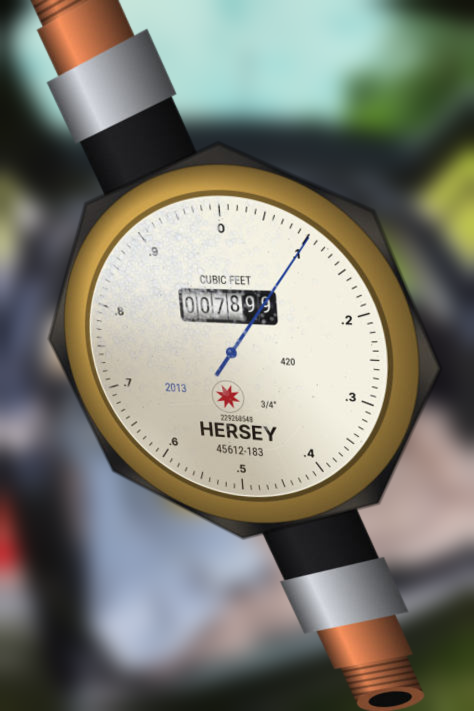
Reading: value=7899.10 unit=ft³
